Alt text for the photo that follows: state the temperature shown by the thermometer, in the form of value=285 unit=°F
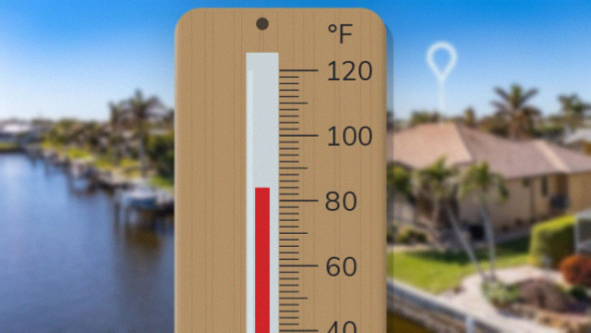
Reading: value=84 unit=°F
